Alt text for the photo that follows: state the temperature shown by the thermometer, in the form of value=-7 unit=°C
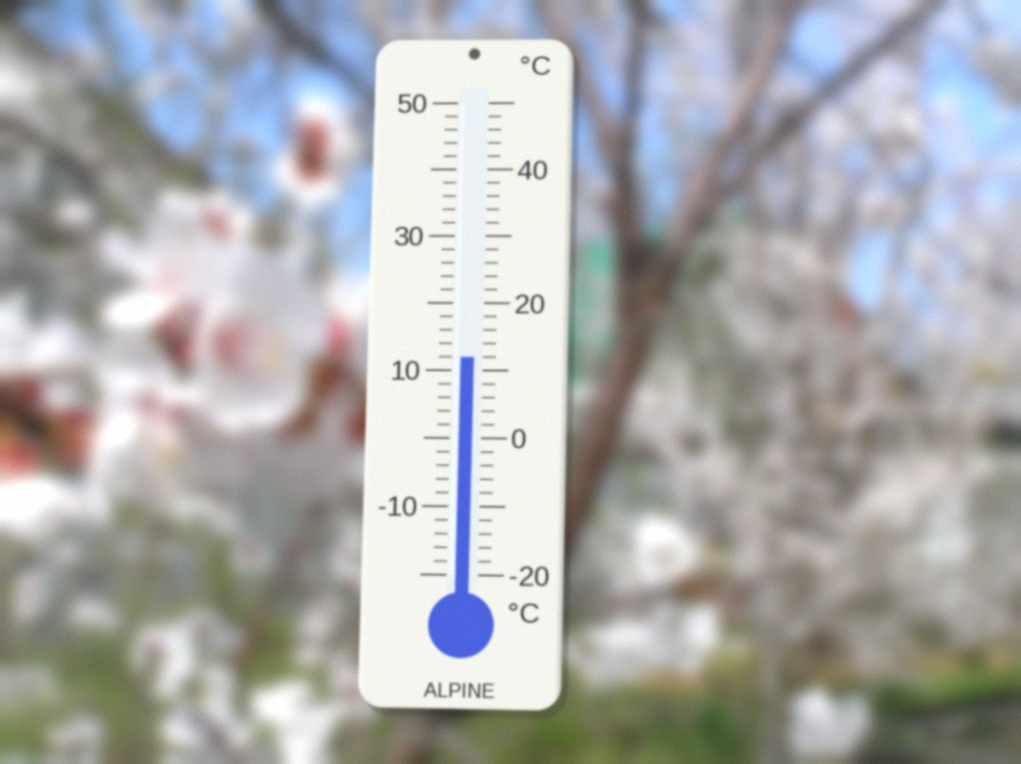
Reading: value=12 unit=°C
